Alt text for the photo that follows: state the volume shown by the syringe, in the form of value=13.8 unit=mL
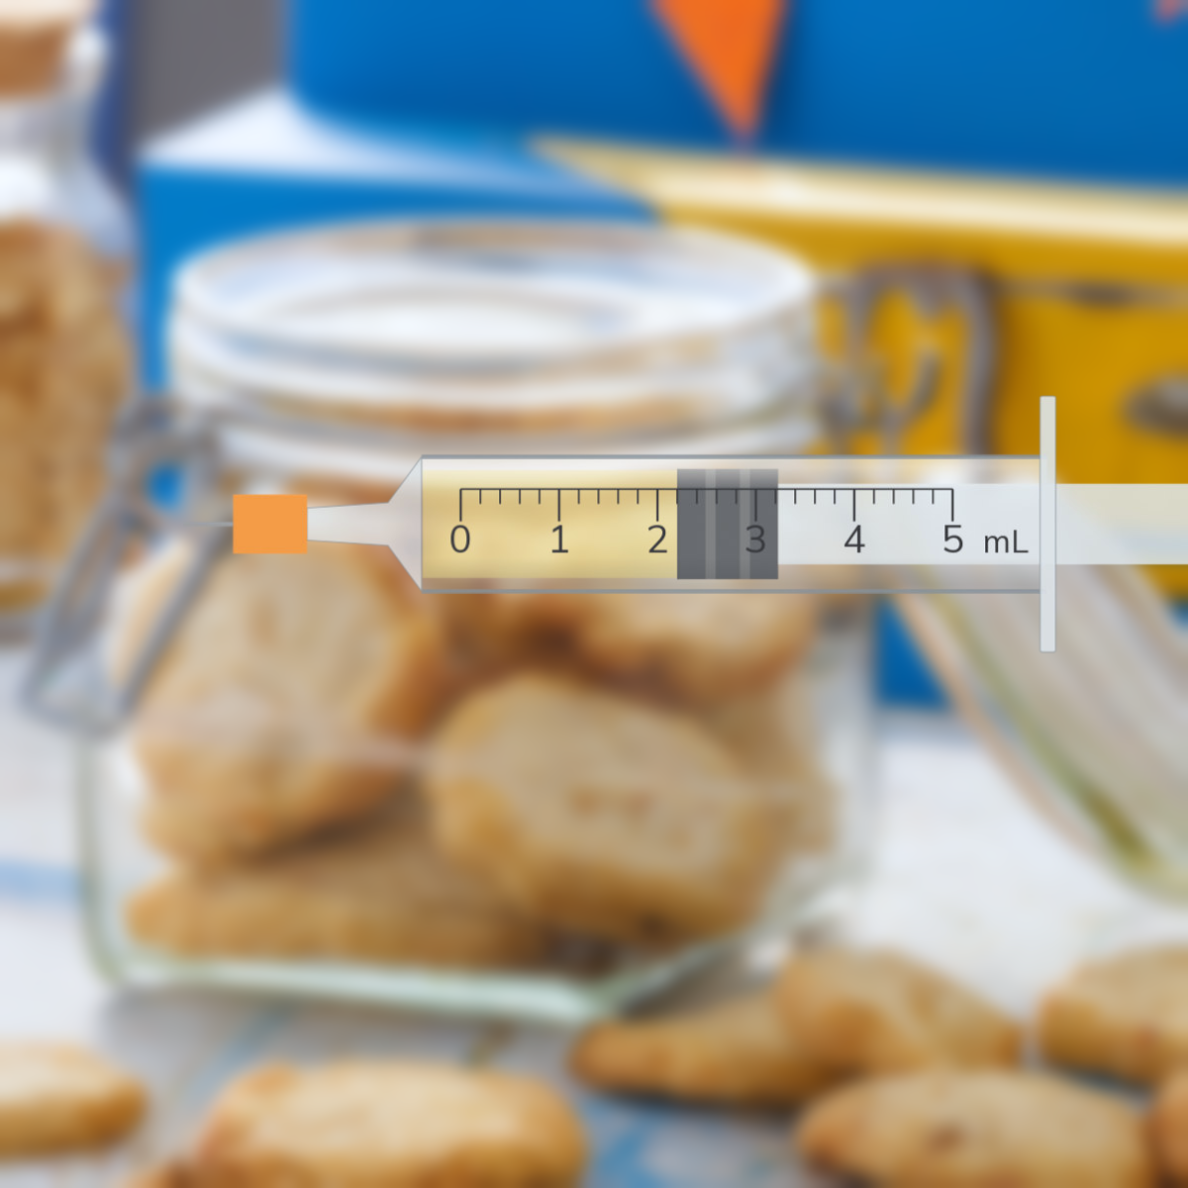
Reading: value=2.2 unit=mL
